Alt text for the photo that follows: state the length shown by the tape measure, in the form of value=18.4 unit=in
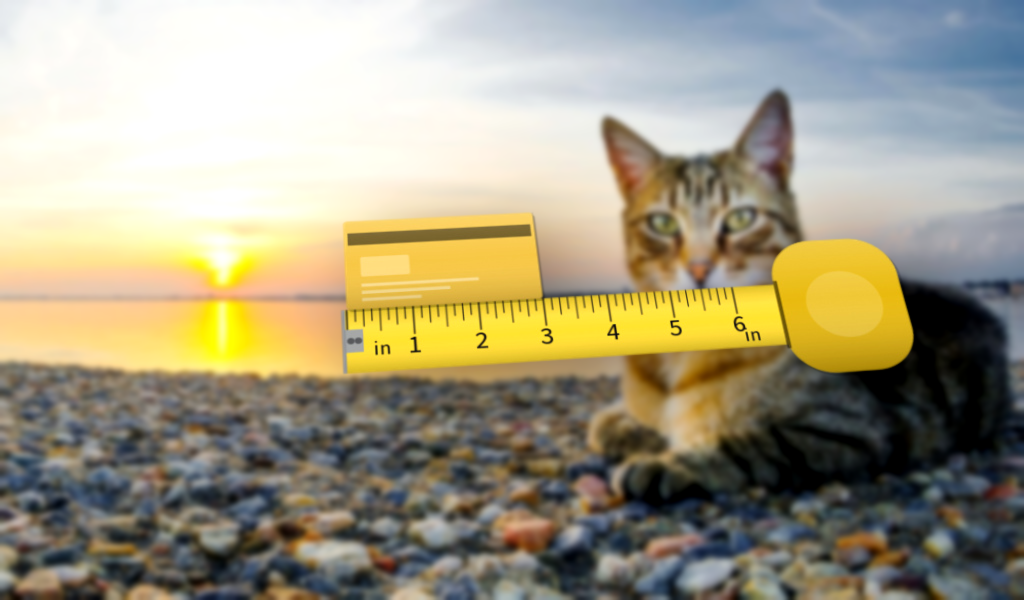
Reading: value=3 unit=in
